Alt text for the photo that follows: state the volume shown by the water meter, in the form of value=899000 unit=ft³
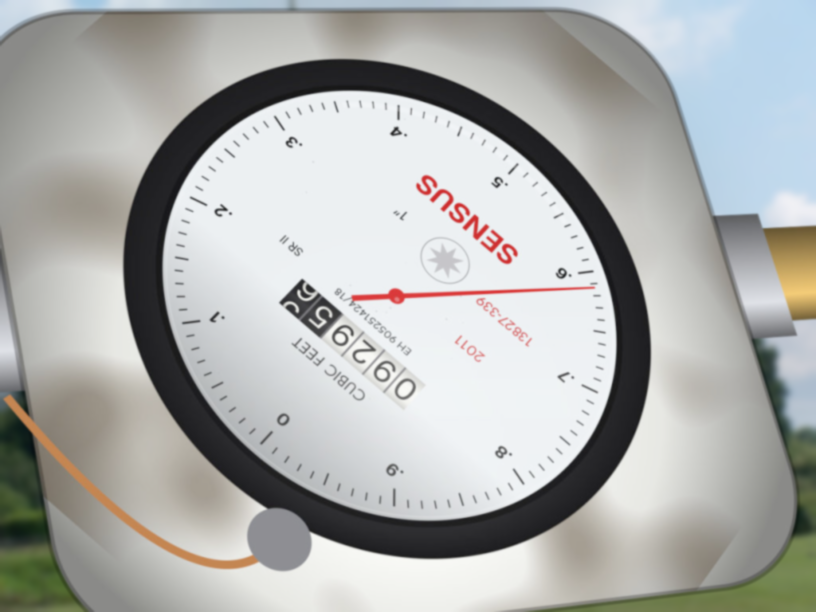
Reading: value=92955.61 unit=ft³
